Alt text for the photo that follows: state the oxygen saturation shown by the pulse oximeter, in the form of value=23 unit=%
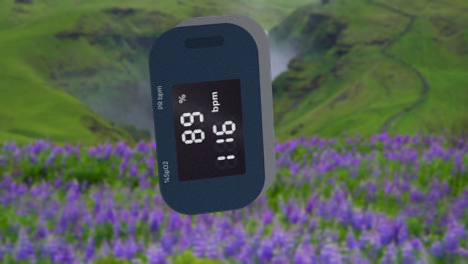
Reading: value=89 unit=%
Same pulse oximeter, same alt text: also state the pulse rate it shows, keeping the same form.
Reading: value=116 unit=bpm
